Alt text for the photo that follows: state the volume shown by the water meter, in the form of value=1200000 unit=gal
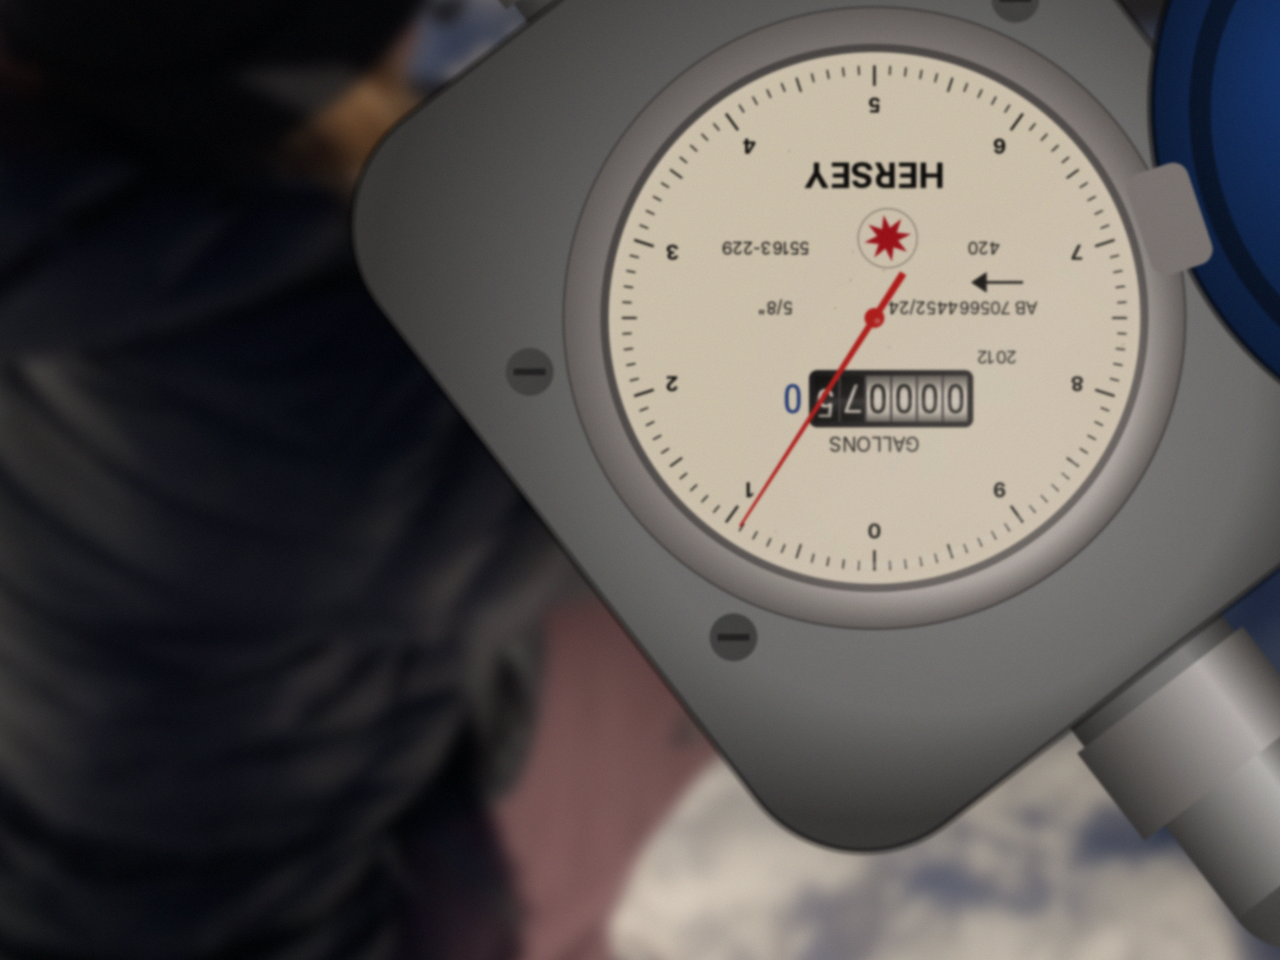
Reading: value=750.9 unit=gal
